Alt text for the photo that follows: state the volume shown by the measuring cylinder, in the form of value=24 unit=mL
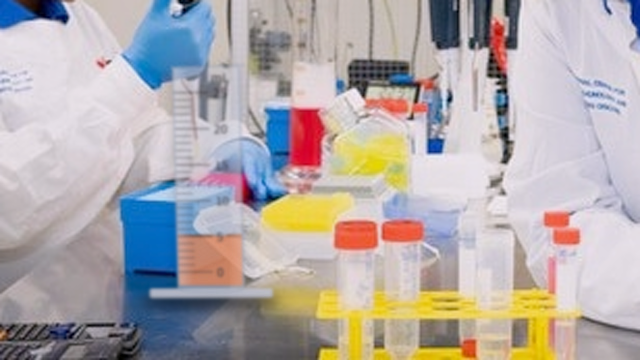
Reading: value=5 unit=mL
